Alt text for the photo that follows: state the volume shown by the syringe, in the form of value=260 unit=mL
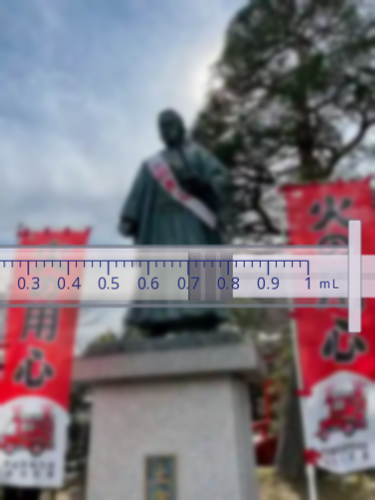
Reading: value=0.7 unit=mL
